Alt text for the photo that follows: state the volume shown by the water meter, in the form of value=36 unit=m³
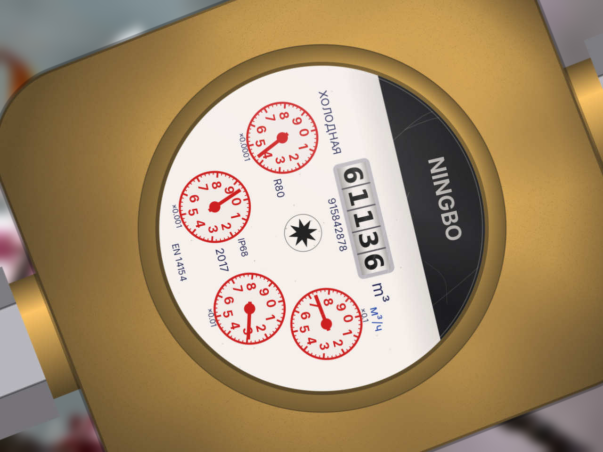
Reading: value=61136.7294 unit=m³
